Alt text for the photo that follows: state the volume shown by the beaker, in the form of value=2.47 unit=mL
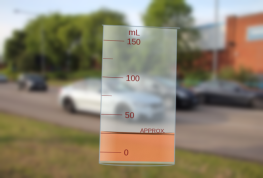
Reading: value=25 unit=mL
